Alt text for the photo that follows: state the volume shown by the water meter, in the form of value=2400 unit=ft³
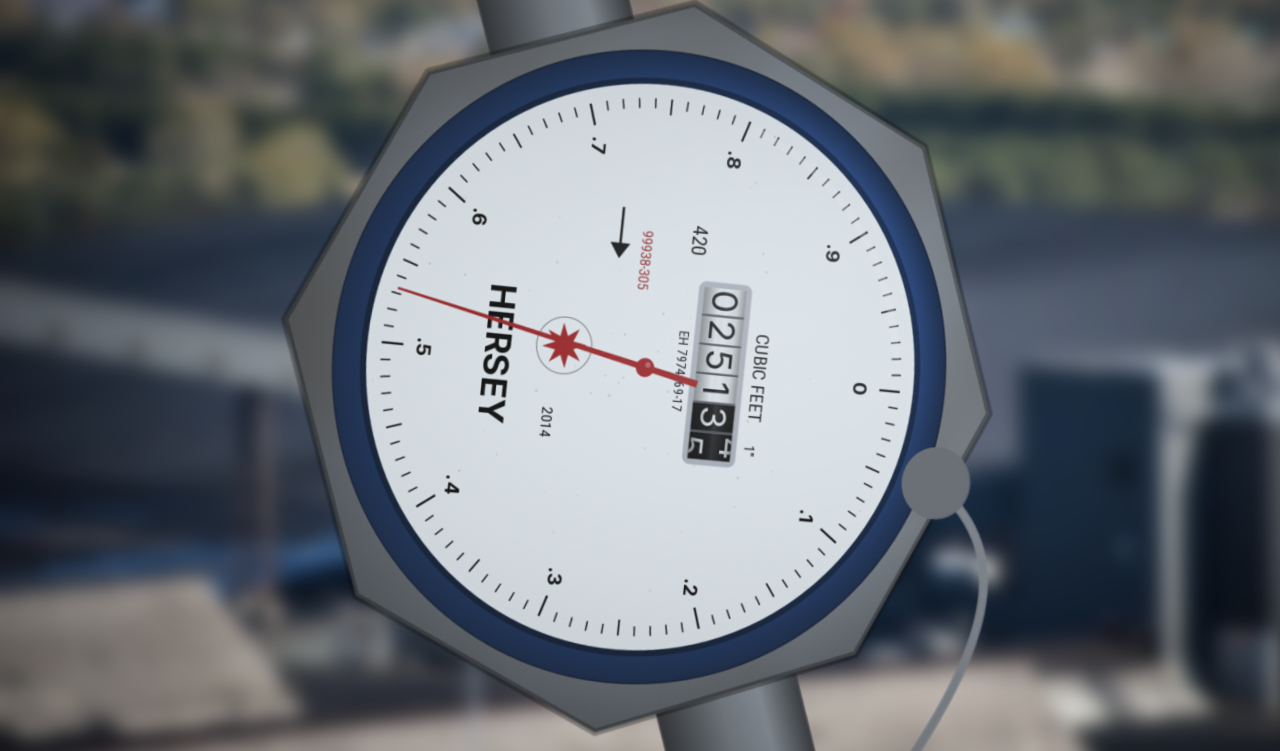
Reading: value=25134.53 unit=ft³
